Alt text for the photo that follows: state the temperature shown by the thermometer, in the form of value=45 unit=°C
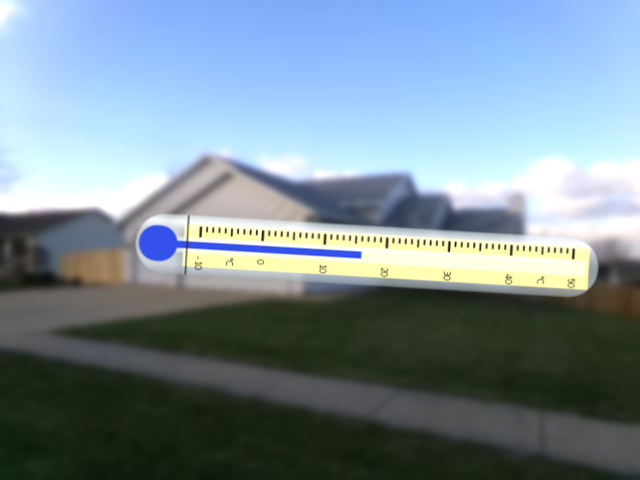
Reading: value=16 unit=°C
